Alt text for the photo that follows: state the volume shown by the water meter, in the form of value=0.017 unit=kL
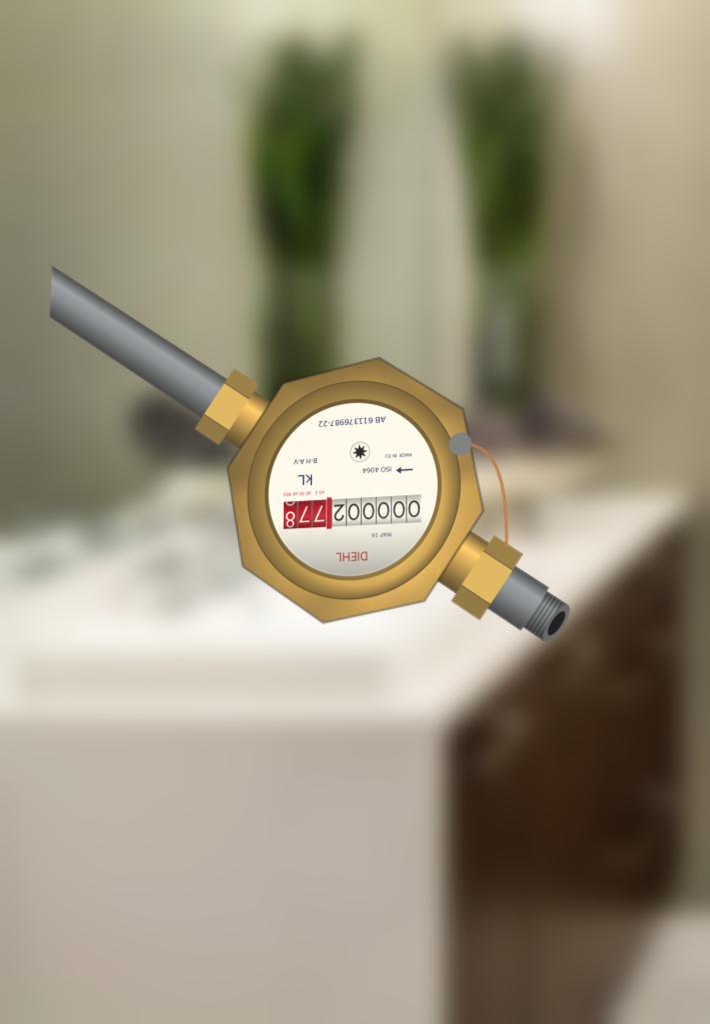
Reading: value=2.778 unit=kL
